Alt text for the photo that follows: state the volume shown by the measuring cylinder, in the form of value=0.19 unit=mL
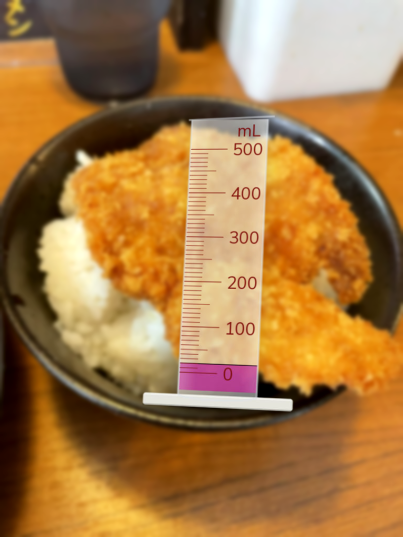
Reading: value=20 unit=mL
